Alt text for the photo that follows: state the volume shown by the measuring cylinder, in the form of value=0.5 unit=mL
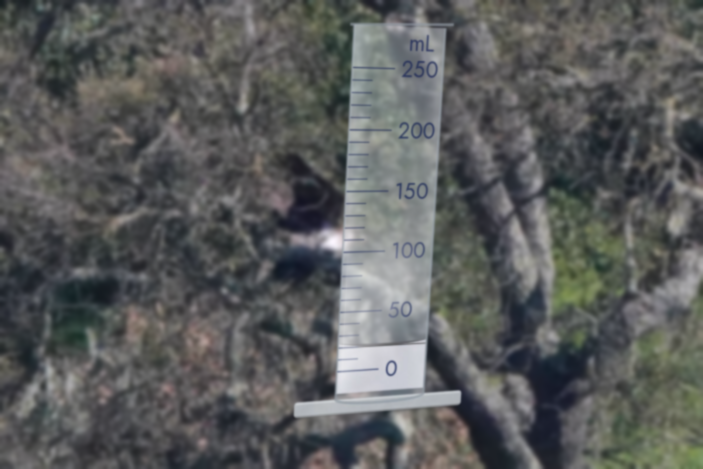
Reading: value=20 unit=mL
